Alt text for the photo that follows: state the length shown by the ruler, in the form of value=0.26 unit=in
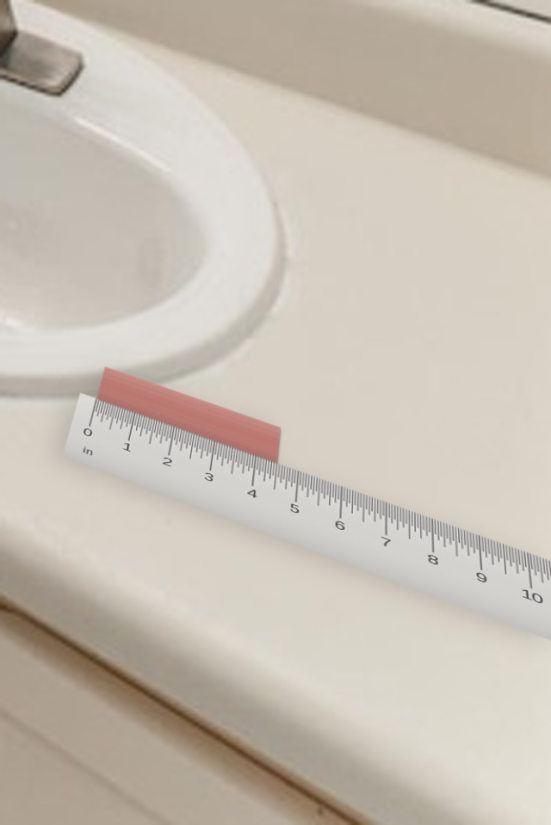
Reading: value=4.5 unit=in
